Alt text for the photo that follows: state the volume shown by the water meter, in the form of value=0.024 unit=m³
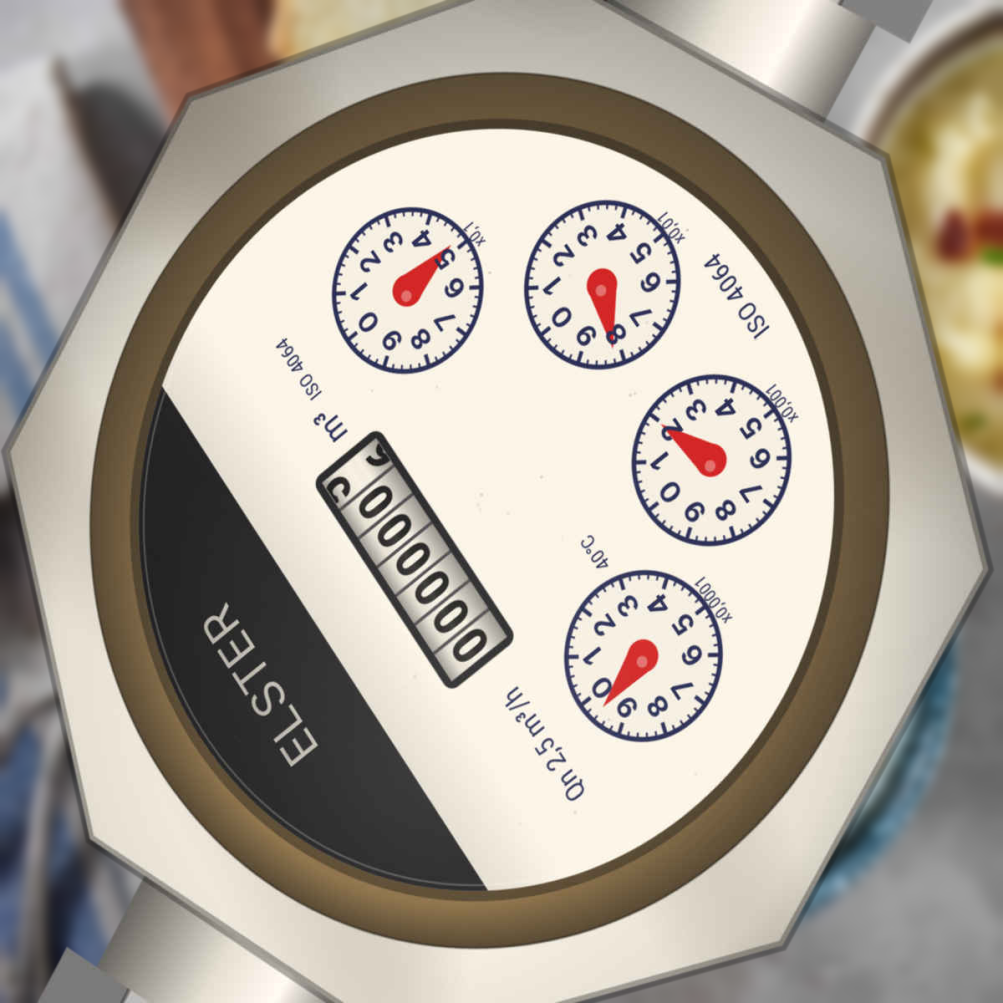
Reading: value=5.4819 unit=m³
